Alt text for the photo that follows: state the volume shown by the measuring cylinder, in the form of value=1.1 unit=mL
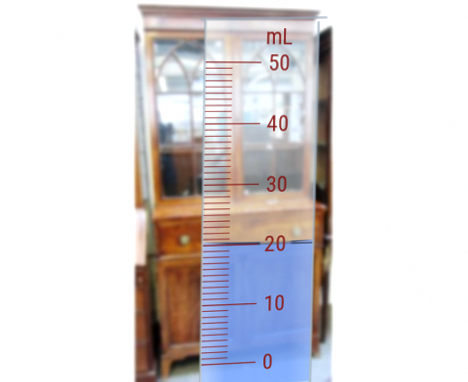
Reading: value=20 unit=mL
